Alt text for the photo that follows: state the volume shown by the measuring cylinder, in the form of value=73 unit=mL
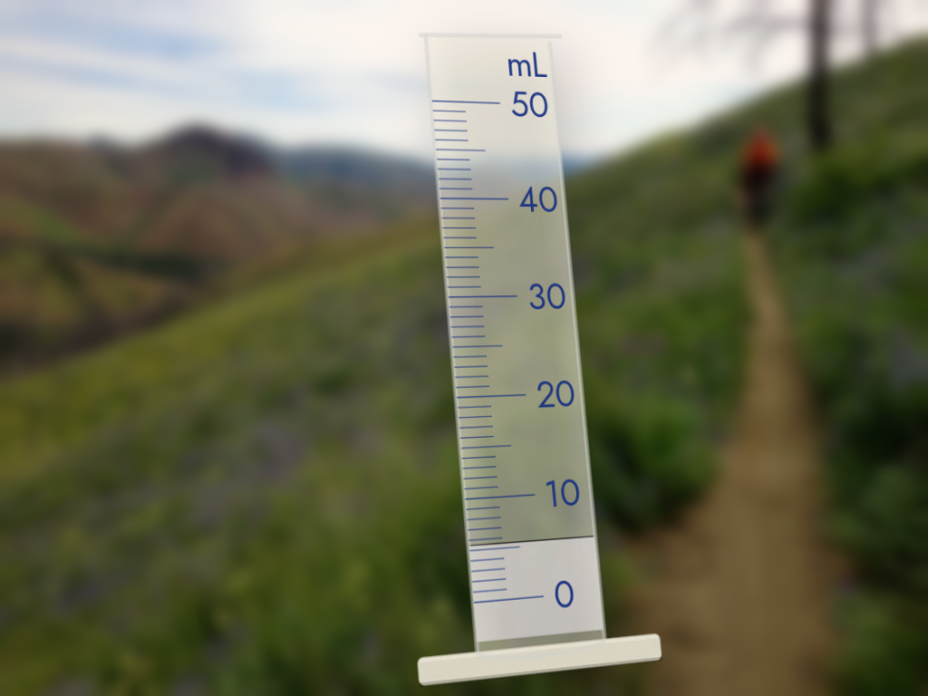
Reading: value=5.5 unit=mL
